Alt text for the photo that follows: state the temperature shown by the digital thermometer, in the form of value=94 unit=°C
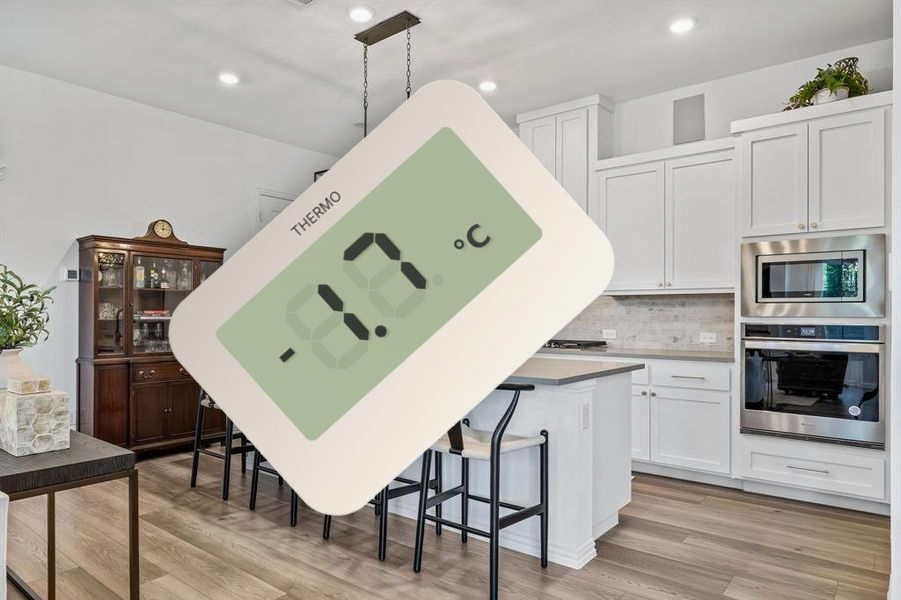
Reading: value=-1.7 unit=°C
